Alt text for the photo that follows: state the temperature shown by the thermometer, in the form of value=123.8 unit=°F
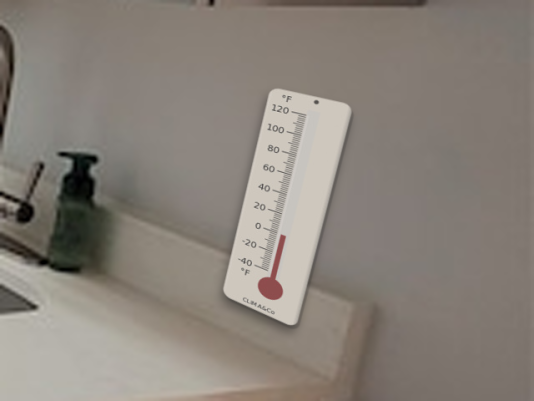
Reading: value=0 unit=°F
